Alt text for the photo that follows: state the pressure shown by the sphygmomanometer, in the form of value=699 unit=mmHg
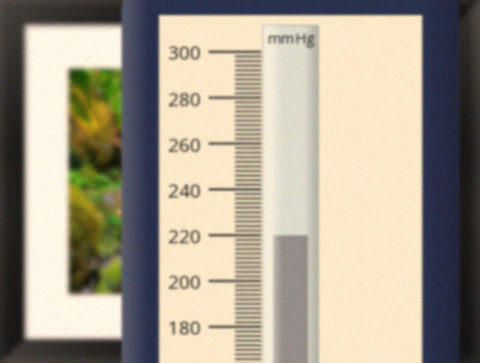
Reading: value=220 unit=mmHg
